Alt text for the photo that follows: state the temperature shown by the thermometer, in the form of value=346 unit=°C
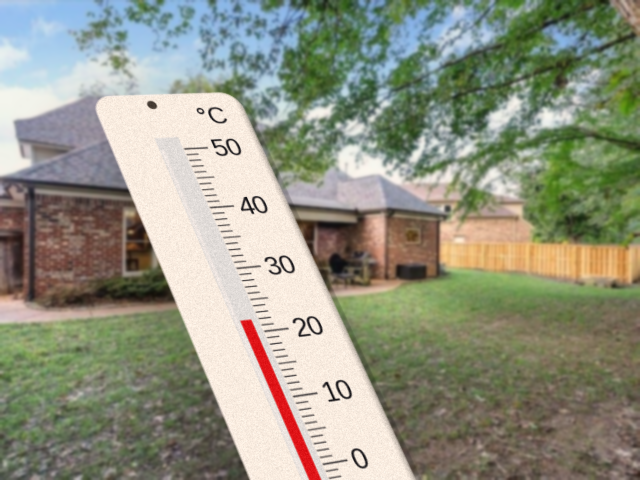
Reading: value=22 unit=°C
